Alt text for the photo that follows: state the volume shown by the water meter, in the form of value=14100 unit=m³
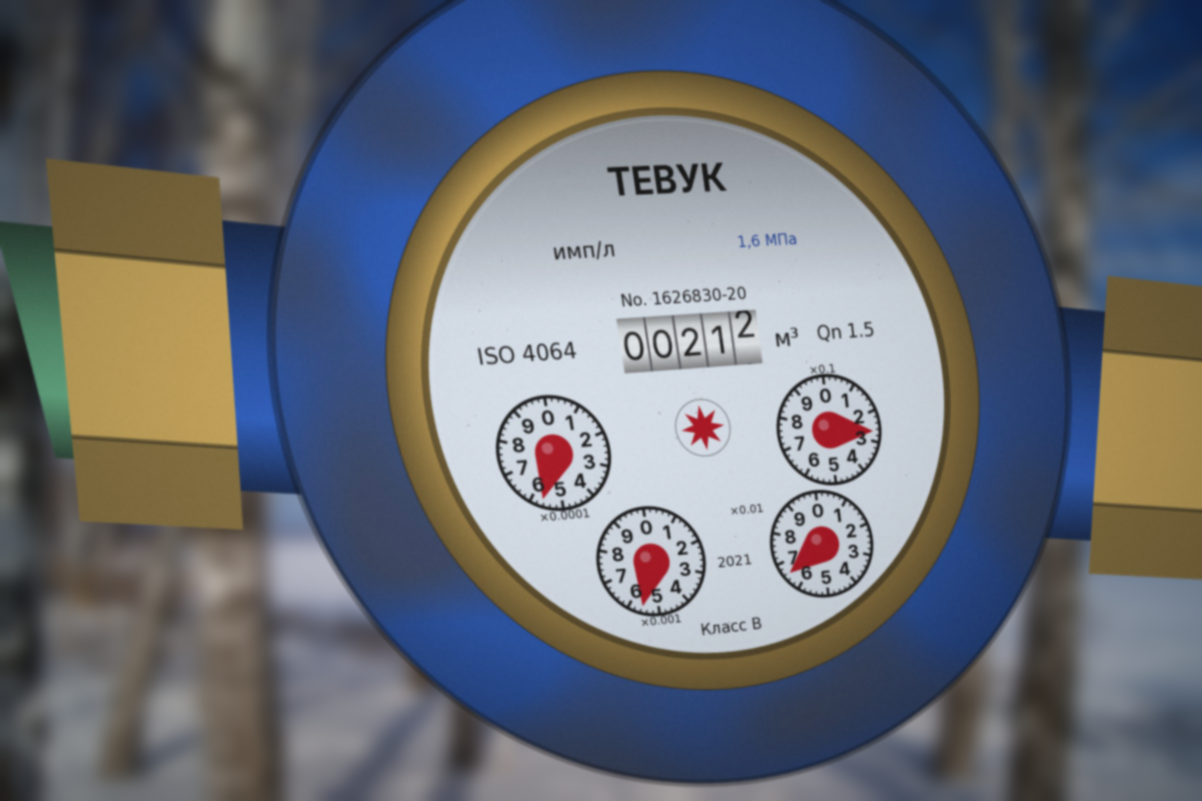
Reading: value=212.2655 unit=m³
